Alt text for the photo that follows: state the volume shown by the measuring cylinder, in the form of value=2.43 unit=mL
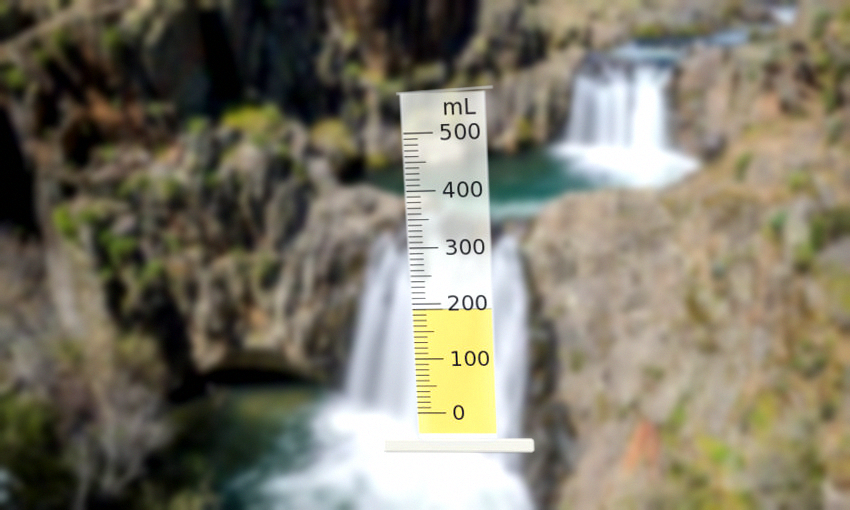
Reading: value=190 unit=mL
